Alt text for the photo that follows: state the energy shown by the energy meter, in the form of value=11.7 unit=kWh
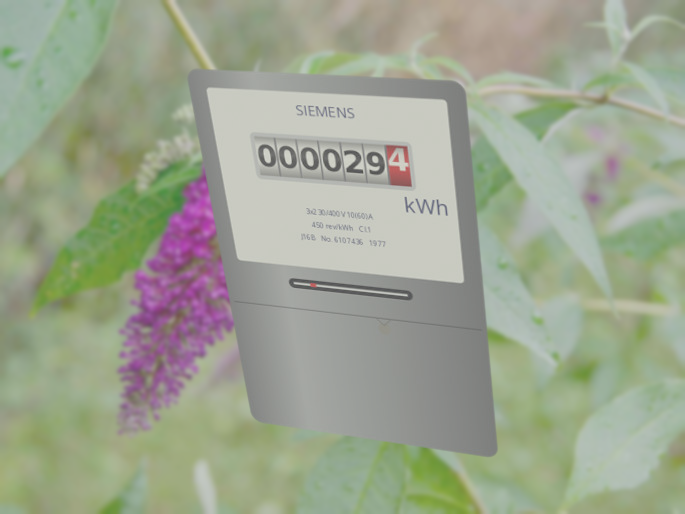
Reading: value=29.4 unit=kWh
